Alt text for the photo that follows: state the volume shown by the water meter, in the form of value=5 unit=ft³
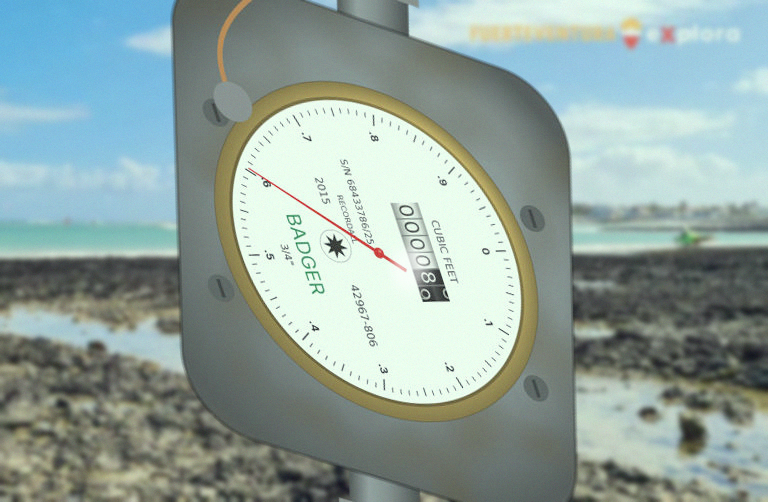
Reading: value=88.60 unit=ft³
